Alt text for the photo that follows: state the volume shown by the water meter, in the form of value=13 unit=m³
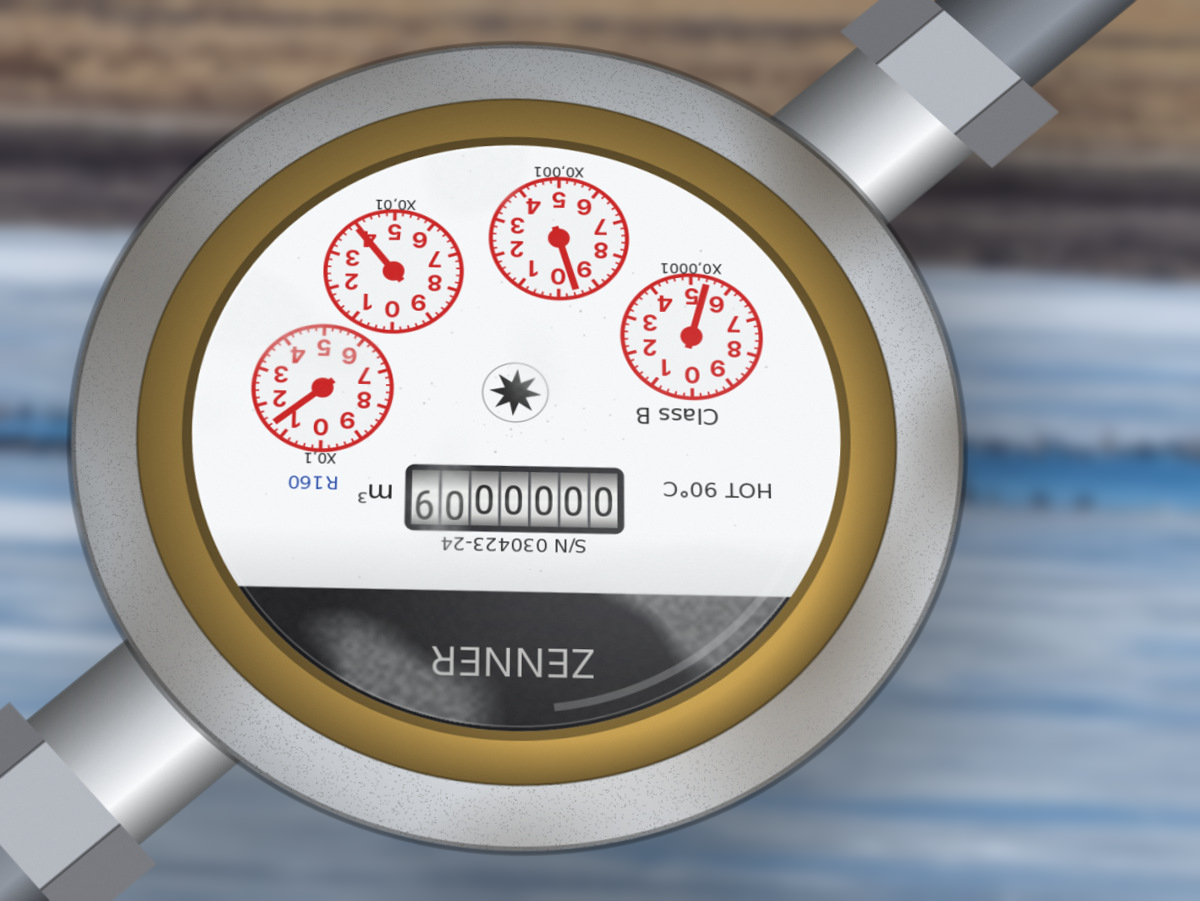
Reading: value=9.1395 unit=m³
